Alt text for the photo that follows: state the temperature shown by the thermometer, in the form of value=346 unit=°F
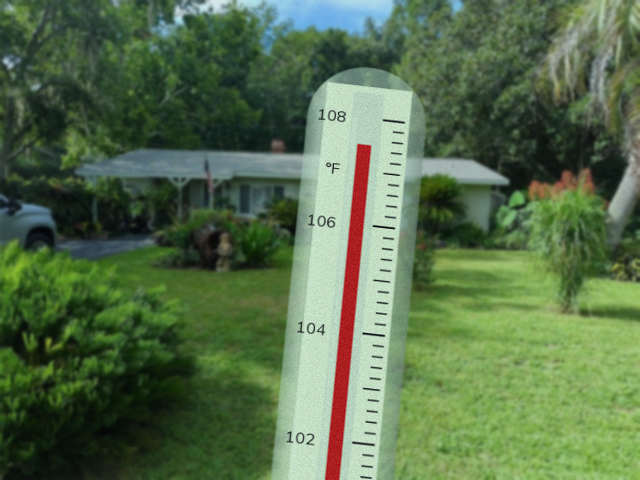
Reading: value=107.5 unit=°F
